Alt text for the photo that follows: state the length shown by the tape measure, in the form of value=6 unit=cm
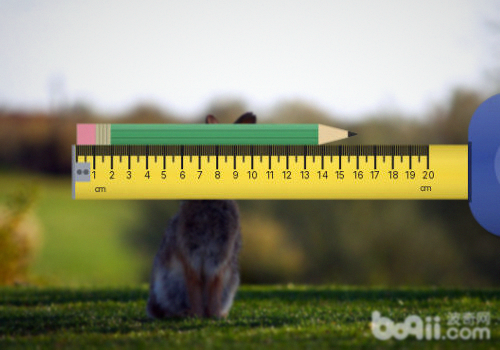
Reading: value=16 unit=cm
